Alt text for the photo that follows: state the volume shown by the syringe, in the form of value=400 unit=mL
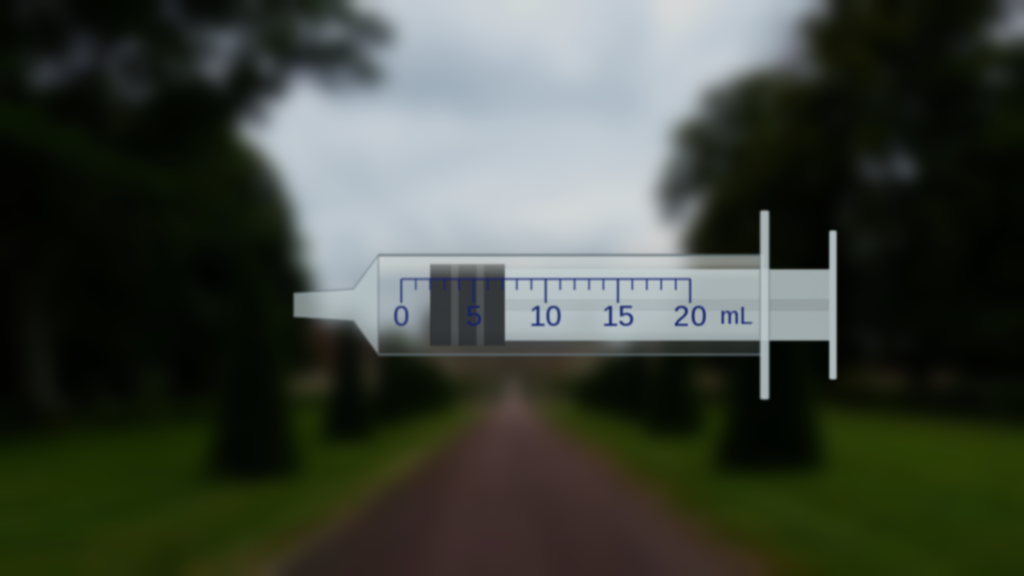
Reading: value=2 unit=mL
